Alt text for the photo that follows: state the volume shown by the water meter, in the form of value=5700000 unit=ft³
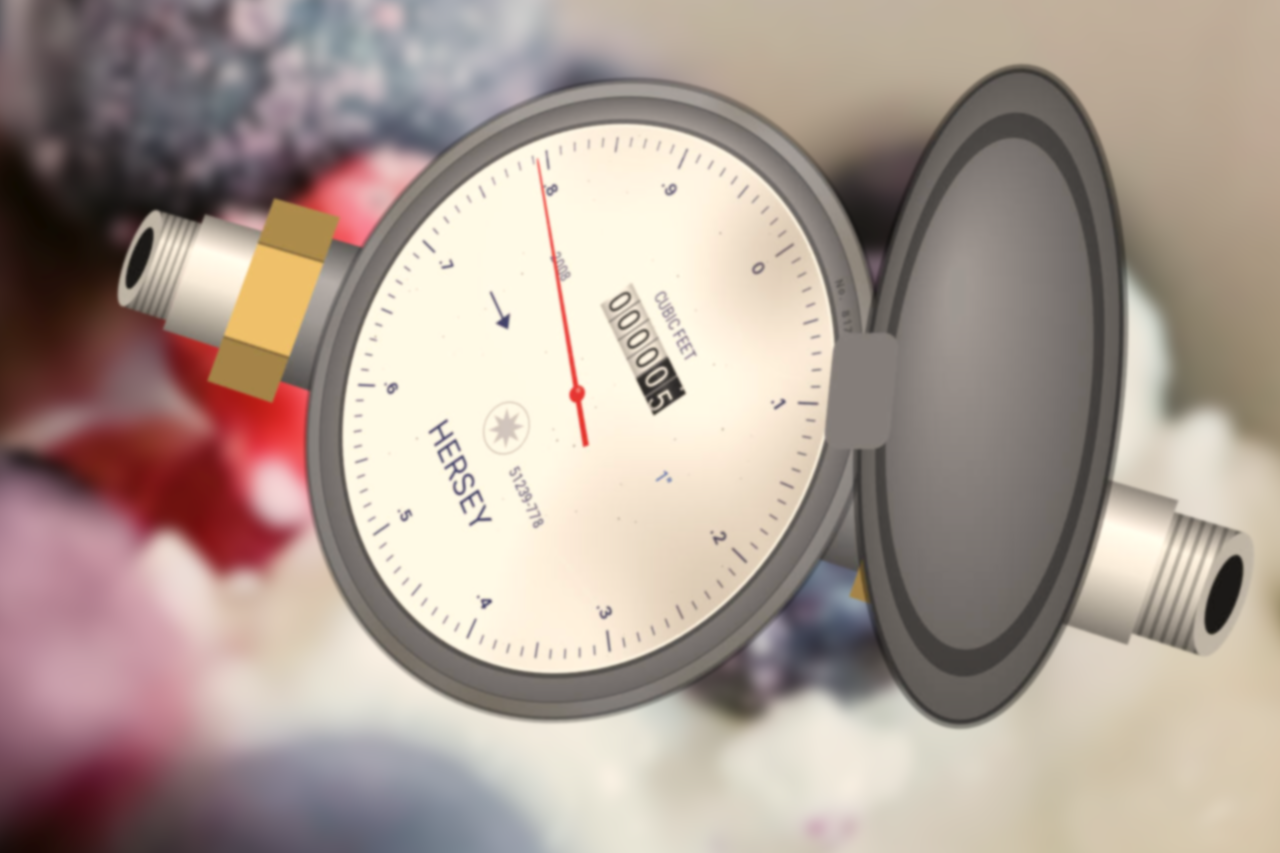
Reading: value=4.79 unit=ft³
